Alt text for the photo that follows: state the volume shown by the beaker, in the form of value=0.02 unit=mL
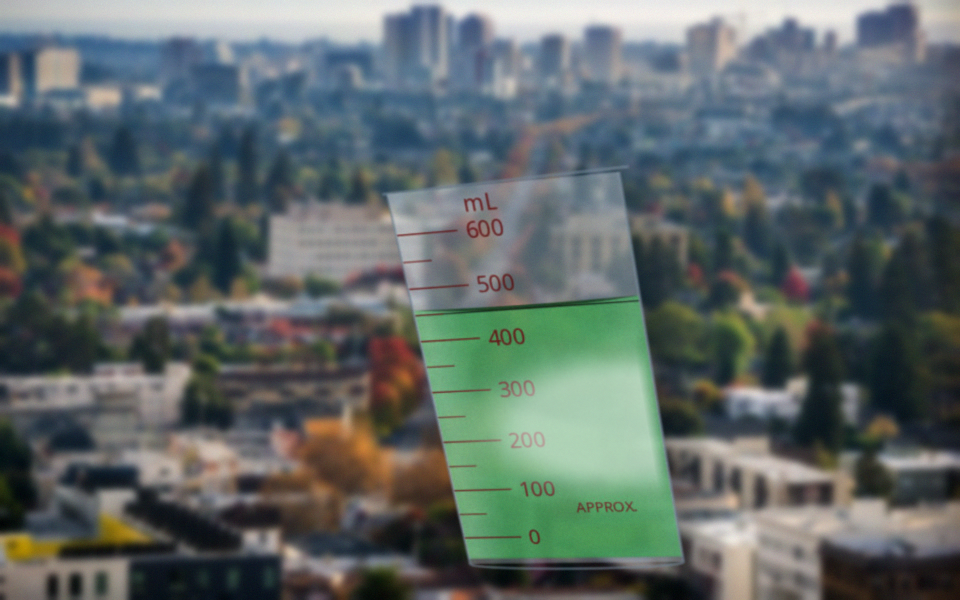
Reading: value=450 unit=mL
